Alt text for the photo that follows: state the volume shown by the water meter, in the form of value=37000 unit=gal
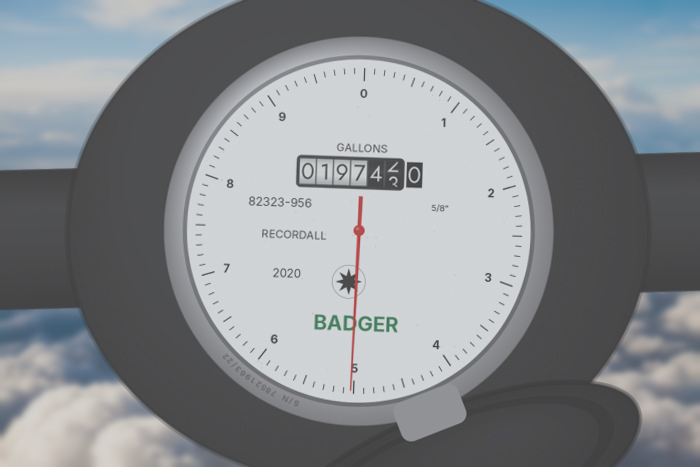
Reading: value=197425.0 unit=gal
